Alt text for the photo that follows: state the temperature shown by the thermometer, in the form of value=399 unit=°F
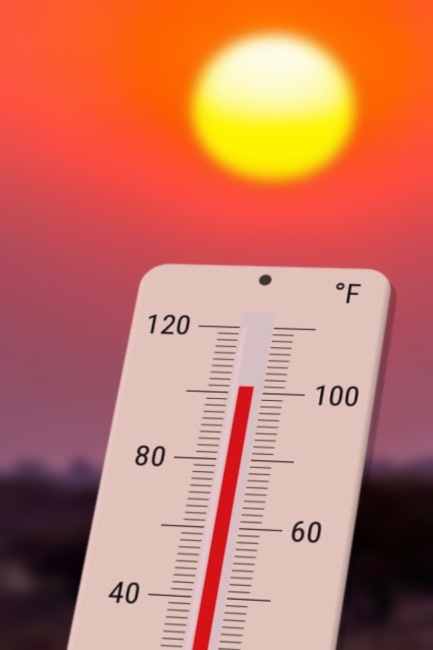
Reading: value=102 unit=°F
